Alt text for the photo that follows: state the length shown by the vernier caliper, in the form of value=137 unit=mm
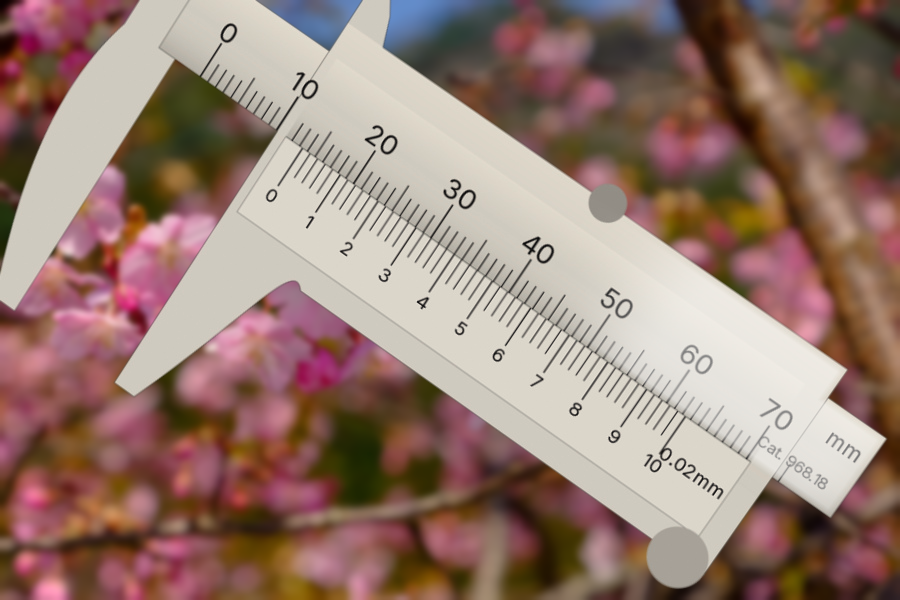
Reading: value=13.4 unit=mm
